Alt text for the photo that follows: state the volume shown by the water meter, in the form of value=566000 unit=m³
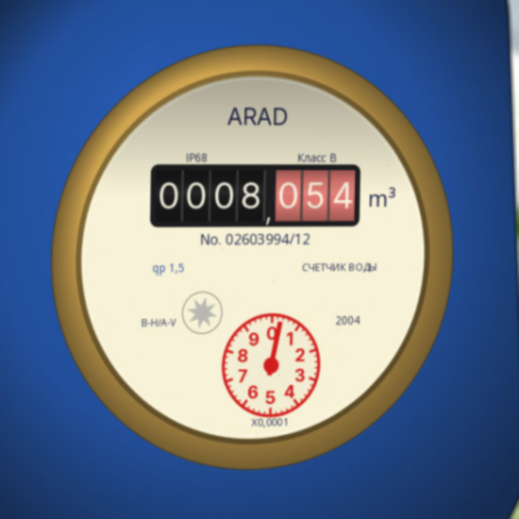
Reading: value=8.0540 unit=m³
